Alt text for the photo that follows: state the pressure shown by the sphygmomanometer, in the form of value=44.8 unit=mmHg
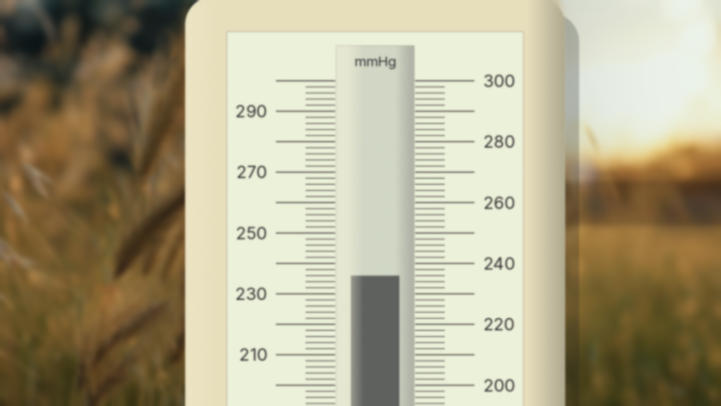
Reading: value=236 unit=mmHg
